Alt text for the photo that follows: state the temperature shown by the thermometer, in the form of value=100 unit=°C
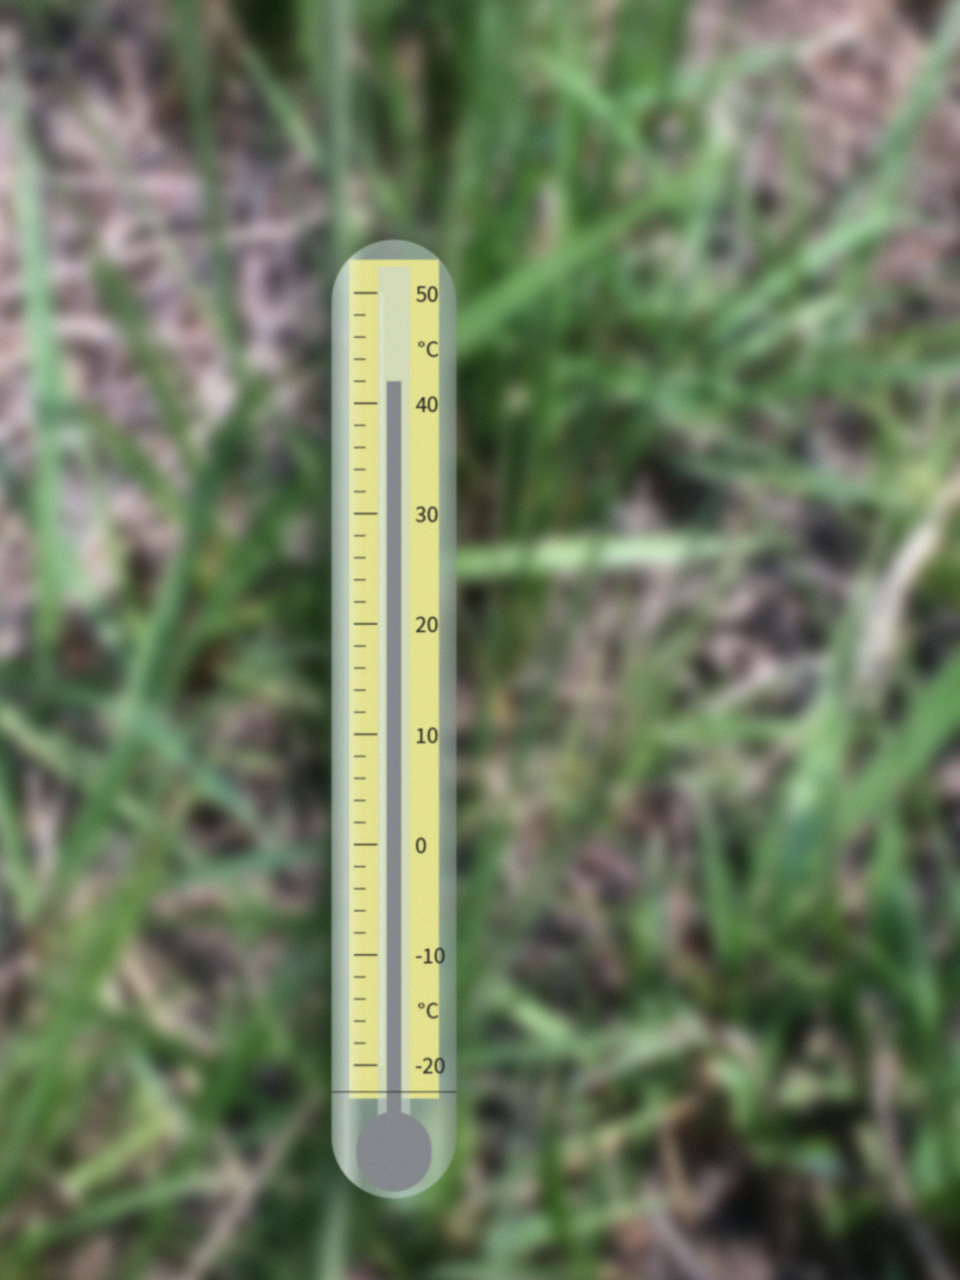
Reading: value=42 unit=°C
